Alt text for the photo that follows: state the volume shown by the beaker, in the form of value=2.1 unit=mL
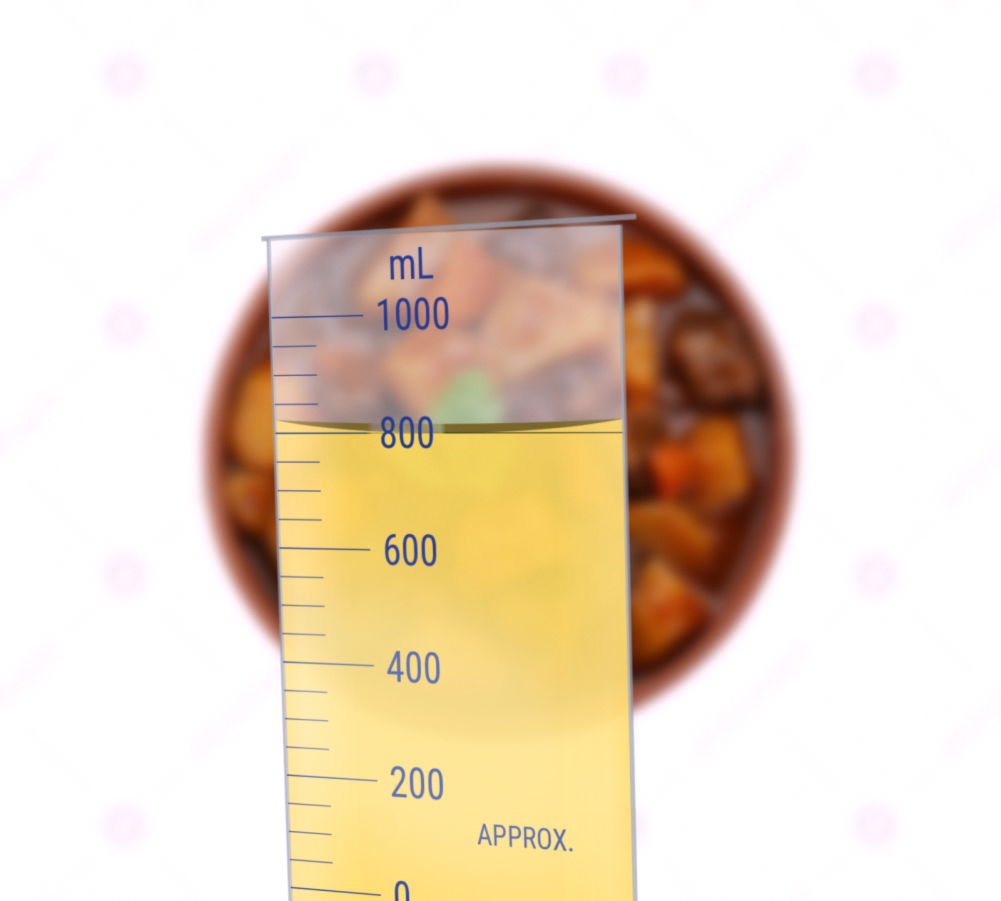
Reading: value=800 unit=mL
